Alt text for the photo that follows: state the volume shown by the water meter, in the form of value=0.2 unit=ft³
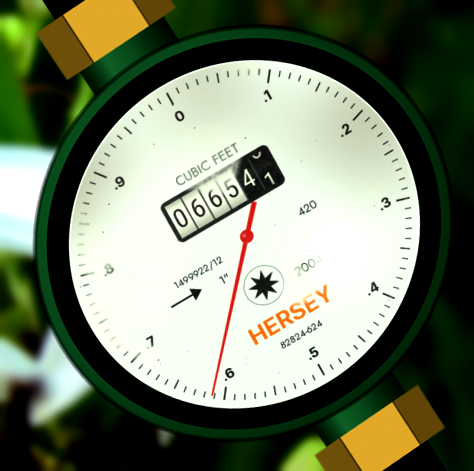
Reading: value=66540.61 unit=ft³
